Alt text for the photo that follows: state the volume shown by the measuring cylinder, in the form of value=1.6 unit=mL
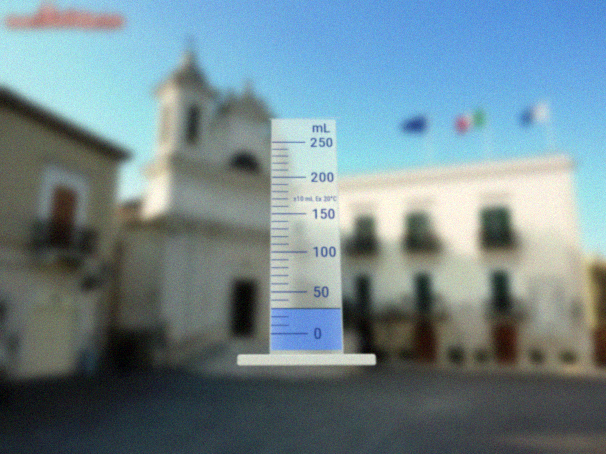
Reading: value=30 unit=mL
